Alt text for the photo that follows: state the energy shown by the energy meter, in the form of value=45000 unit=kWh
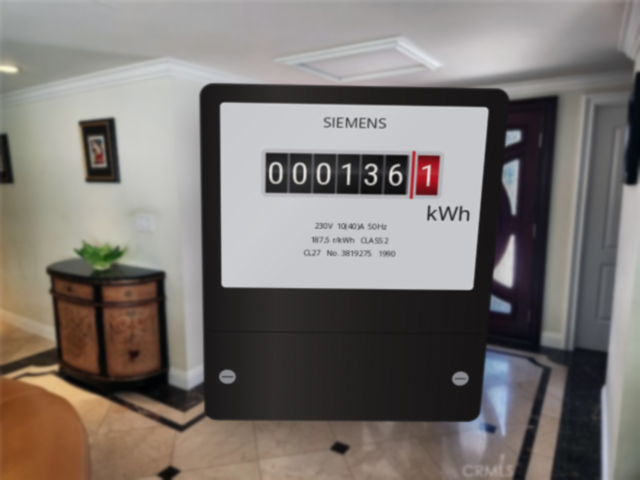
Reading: value=136.1 unit=kWh
